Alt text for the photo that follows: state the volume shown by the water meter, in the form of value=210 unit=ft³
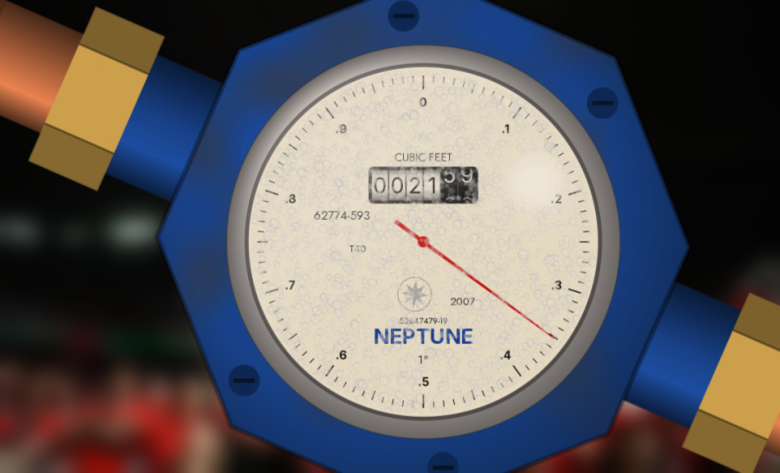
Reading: value=2159.35 unit=ft³
